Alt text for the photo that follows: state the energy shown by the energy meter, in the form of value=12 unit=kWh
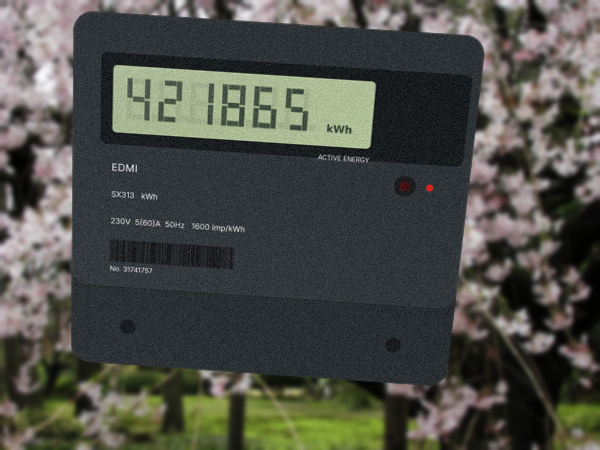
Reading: value=421865 unit=kWh
